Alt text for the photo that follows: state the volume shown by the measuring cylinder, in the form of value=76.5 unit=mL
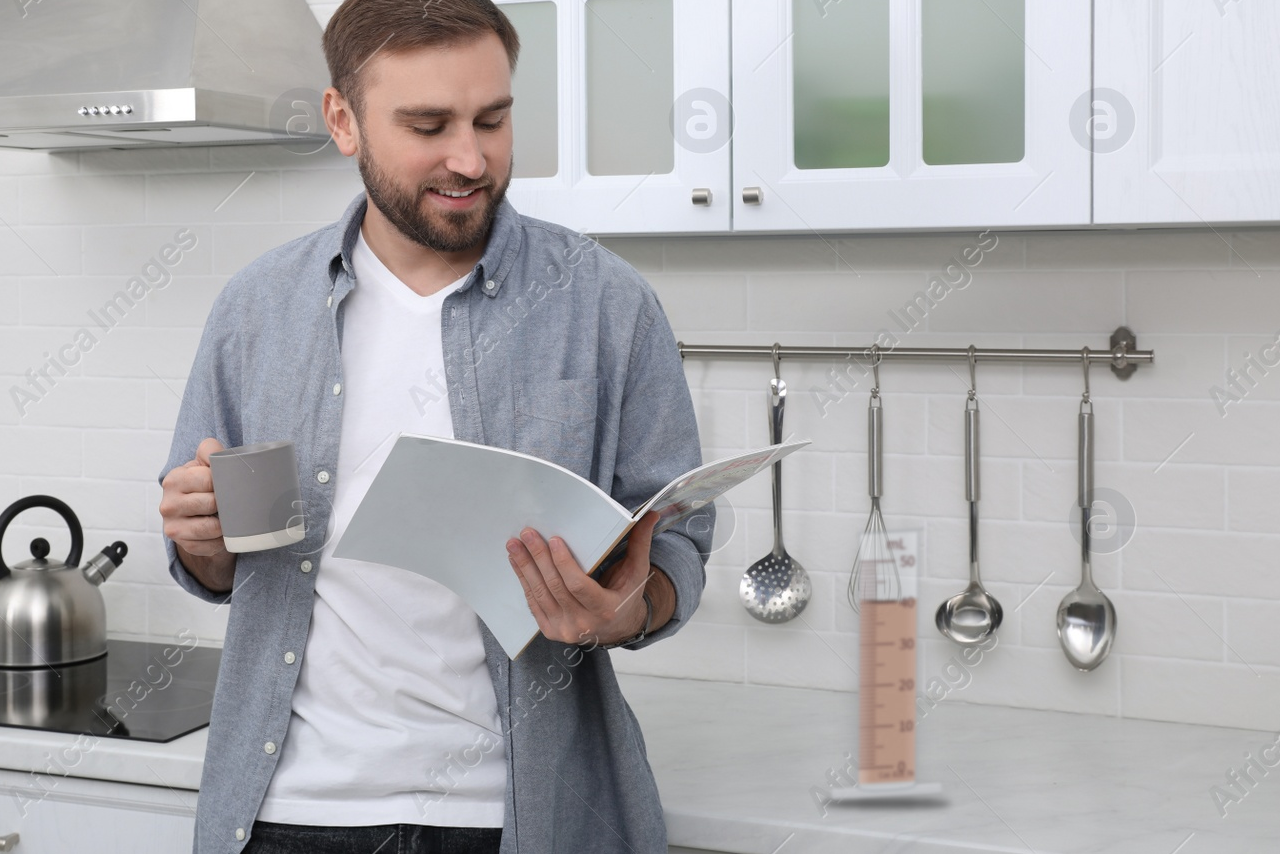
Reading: value=40 unit=mL
